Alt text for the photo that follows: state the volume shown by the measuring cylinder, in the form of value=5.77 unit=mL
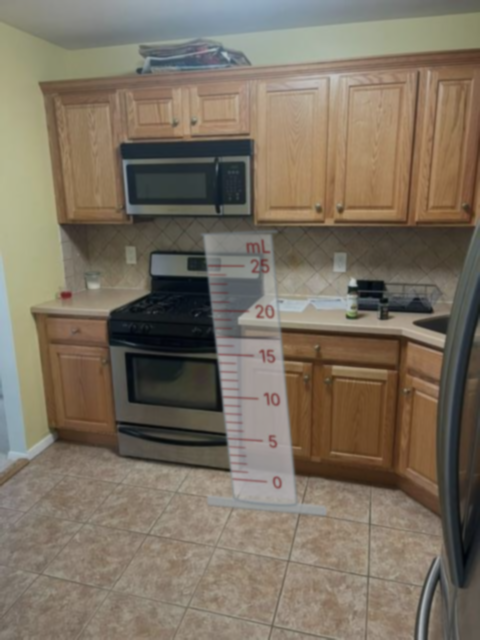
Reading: value=17 unit=mL
